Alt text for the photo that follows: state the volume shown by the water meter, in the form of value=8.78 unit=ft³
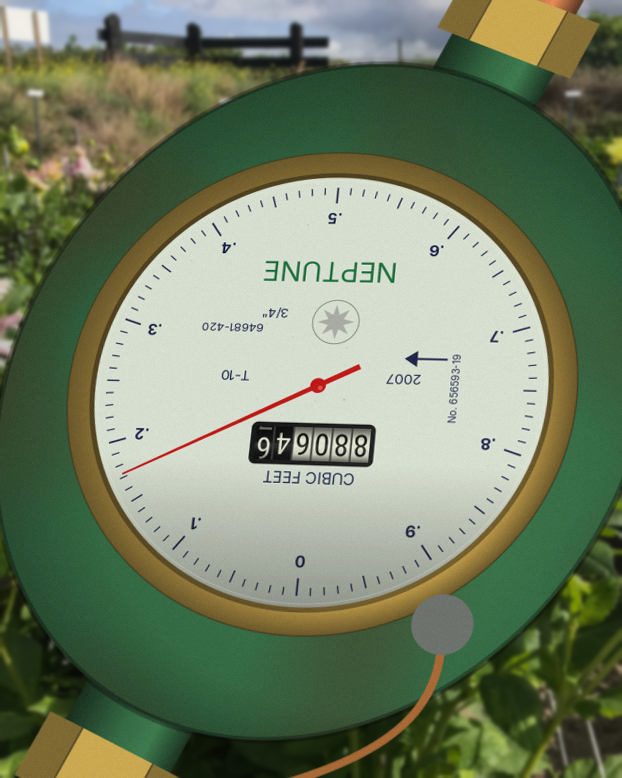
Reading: value=880646.17 unit=ft³
